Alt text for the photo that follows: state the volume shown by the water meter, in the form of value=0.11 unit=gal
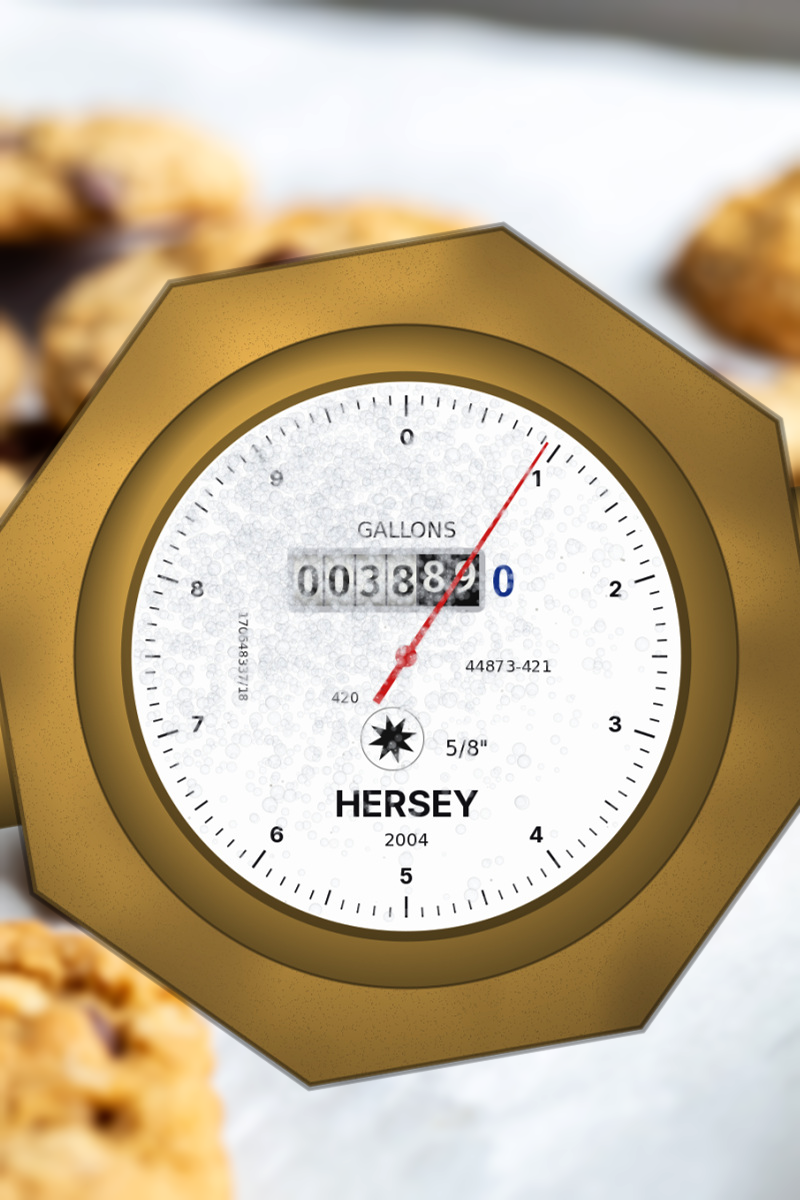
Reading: value=38890.9 unit=gal
